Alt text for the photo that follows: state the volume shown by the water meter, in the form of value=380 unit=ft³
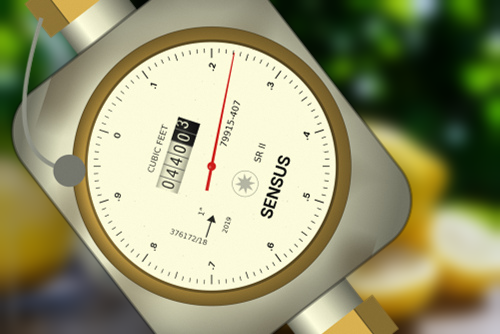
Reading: value=44003.23 unit=ft³
